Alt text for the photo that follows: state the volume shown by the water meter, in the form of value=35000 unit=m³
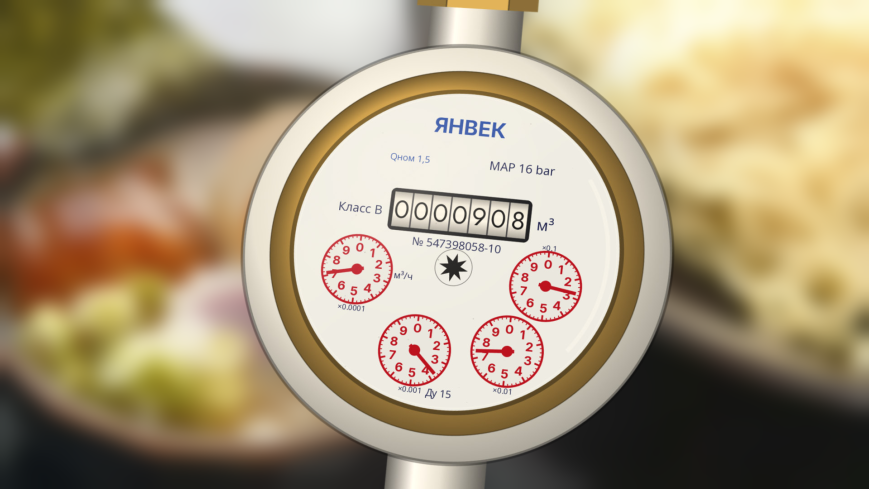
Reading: value=908.2737 unit=m³
